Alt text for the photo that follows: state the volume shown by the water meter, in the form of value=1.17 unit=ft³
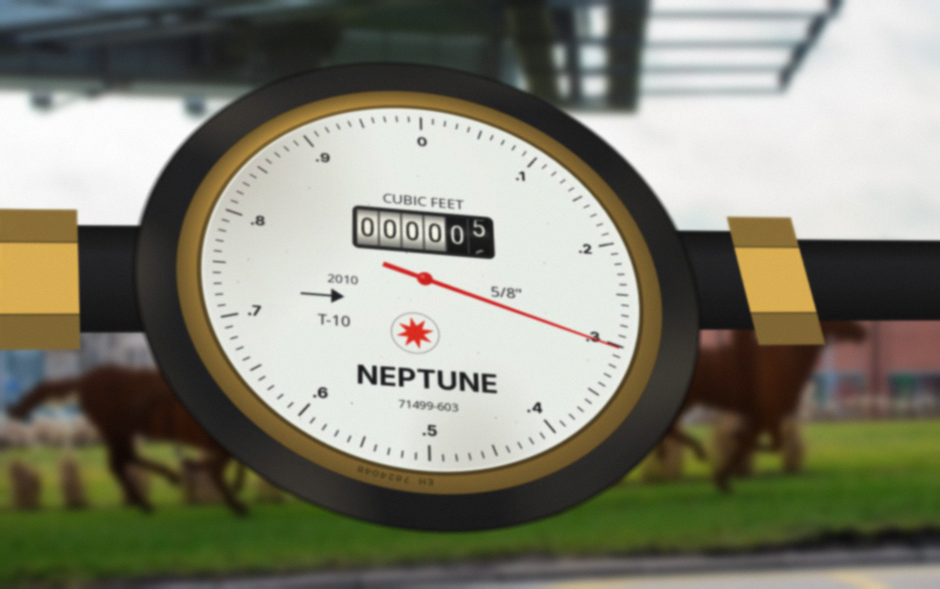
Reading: value=5.30 unit=ft³
